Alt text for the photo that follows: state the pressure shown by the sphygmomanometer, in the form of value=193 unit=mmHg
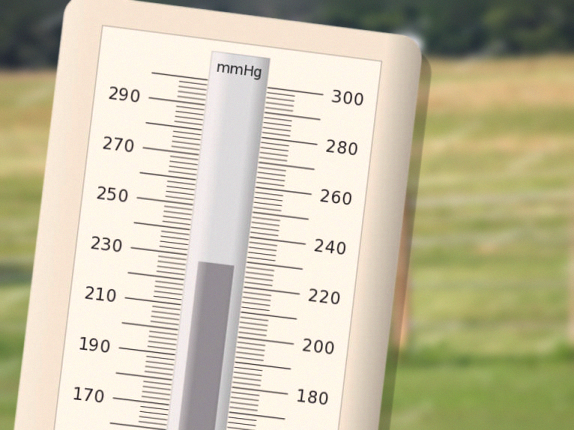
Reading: value=228 unit=mmHg
